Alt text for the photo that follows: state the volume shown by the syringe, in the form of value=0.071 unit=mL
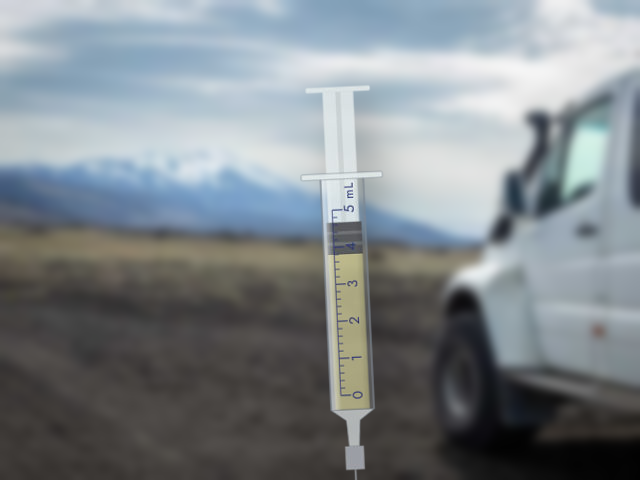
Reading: value=3.8 unit=mL
